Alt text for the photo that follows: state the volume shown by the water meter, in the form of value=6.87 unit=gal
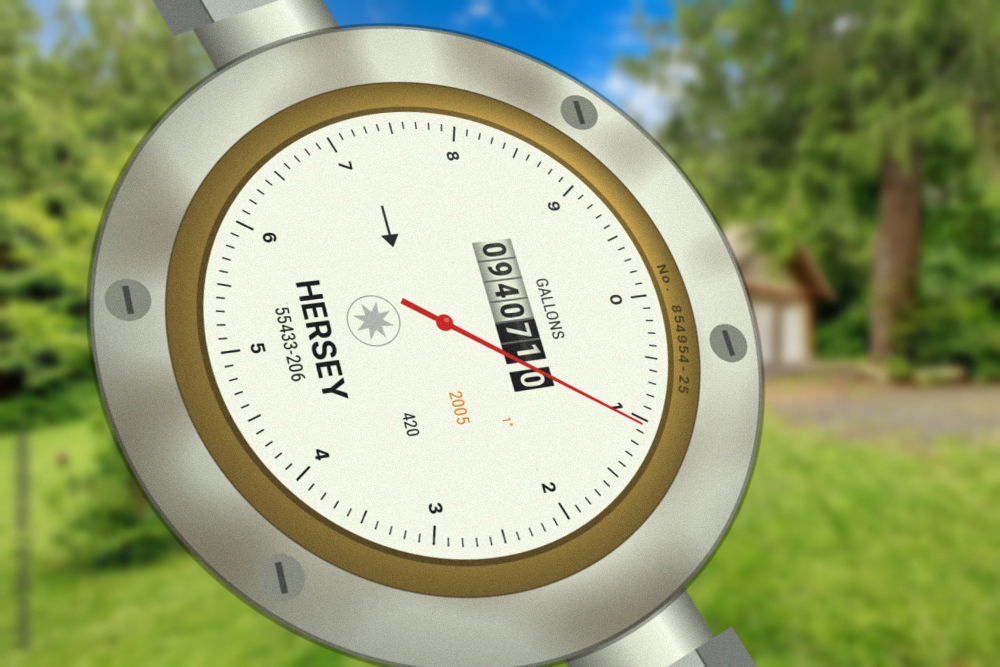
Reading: value=940711.0 unit=gal
